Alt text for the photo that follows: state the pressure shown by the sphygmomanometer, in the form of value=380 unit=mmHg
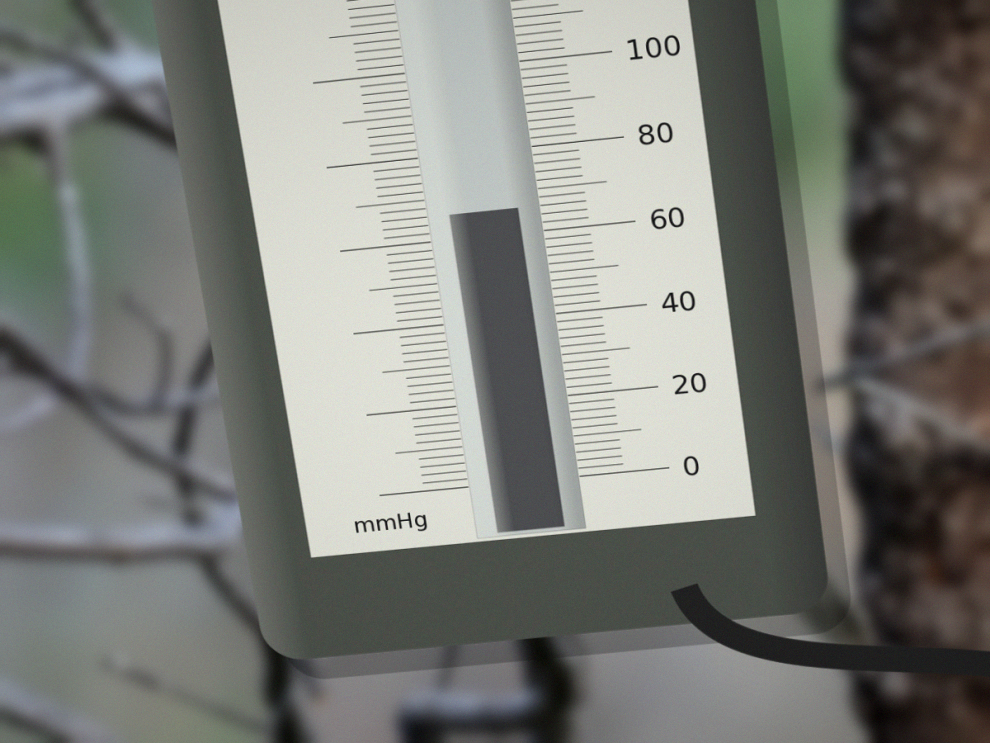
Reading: value=66 unit=mmHg
